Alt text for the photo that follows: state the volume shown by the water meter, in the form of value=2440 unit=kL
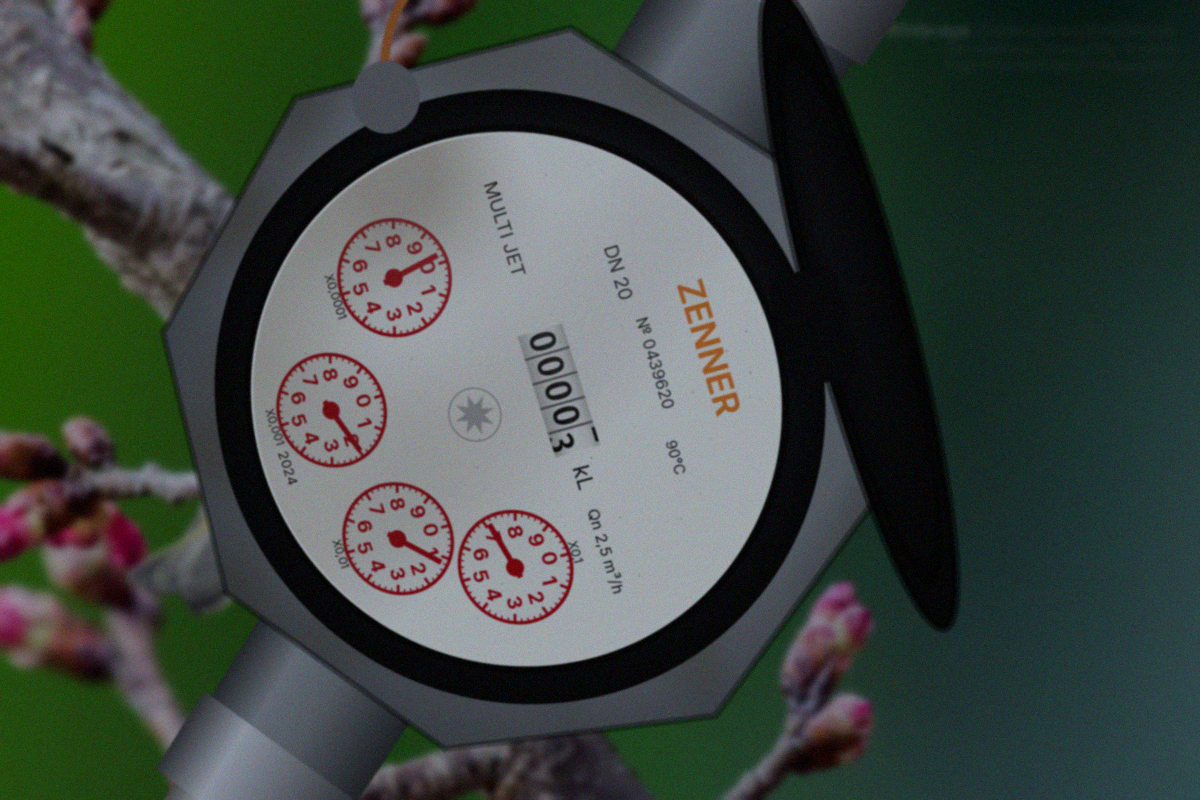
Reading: value=2.7119 unit=kL
